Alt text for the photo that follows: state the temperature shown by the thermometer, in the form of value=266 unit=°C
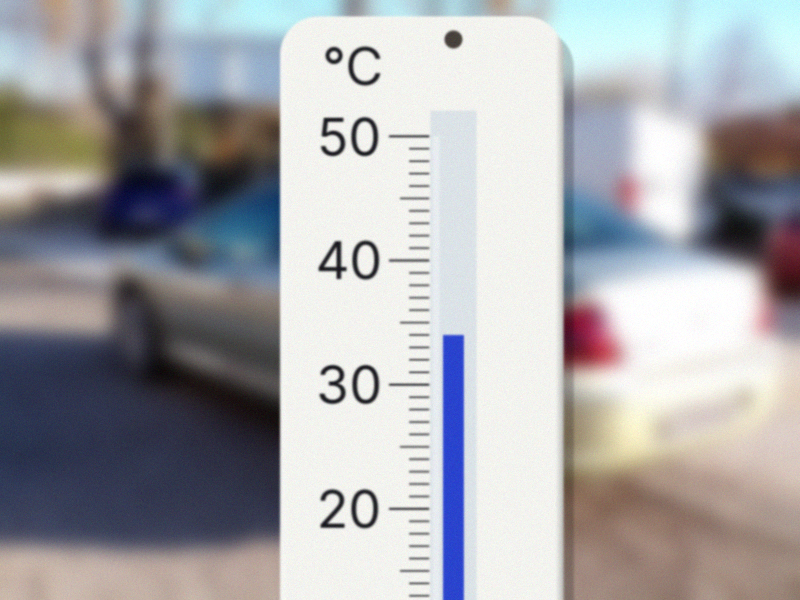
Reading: value=34 unit=°C
